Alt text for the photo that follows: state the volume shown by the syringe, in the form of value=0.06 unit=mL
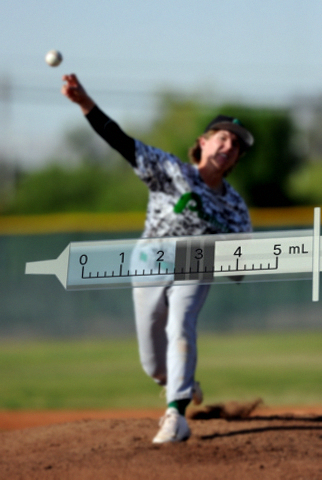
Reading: value=2.4 unit=mL
